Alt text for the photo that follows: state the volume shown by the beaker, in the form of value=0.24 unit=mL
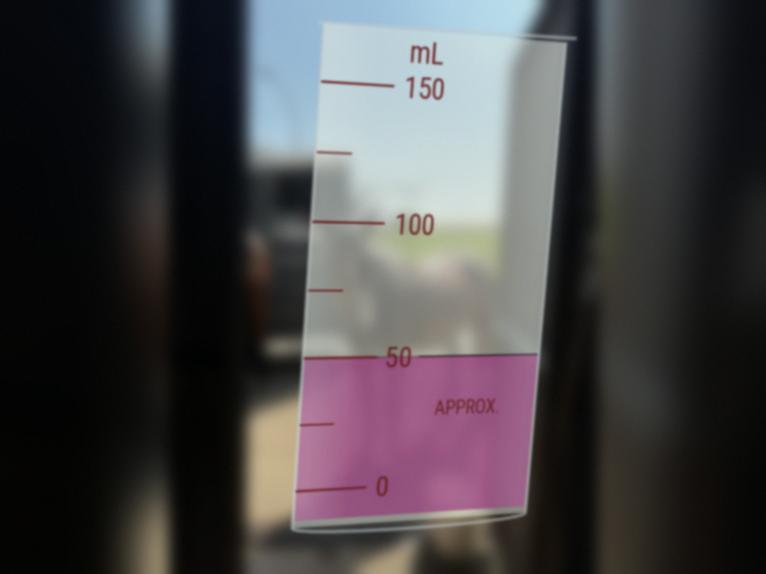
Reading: value=50 unit=mL
